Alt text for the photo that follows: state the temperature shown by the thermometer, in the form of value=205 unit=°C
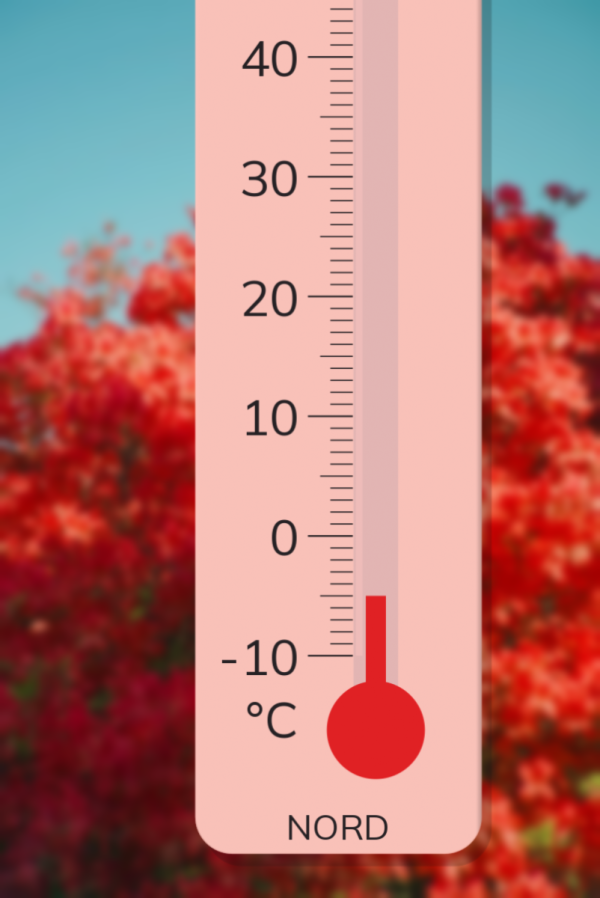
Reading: value=-5 unit=°C
